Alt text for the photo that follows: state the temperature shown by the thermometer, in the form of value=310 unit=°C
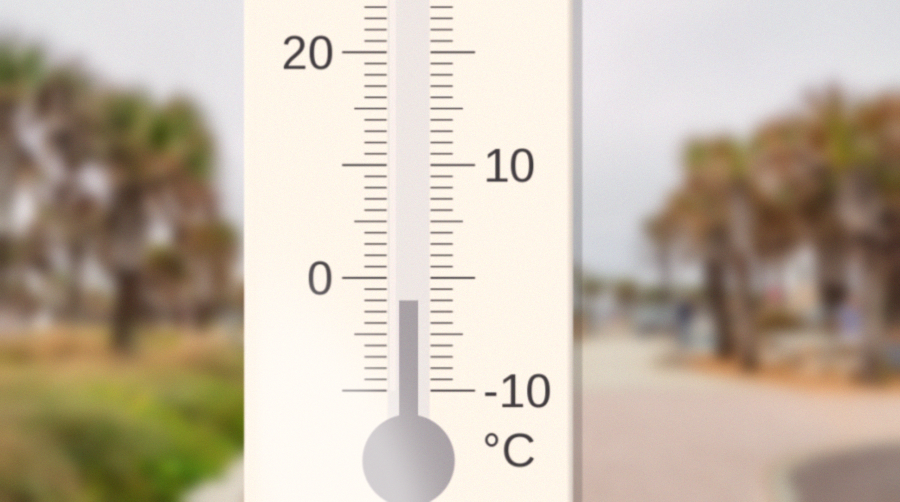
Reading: value=-2 unit=°C
